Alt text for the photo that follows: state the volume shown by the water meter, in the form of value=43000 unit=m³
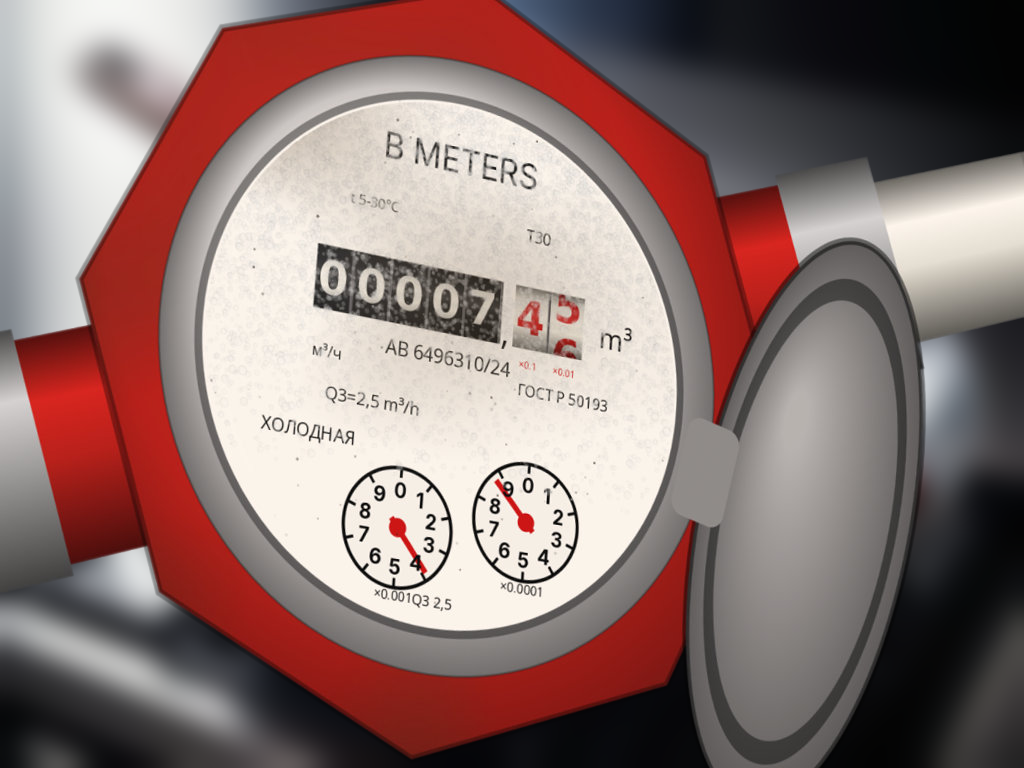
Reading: value=7.4538 unit=m³
